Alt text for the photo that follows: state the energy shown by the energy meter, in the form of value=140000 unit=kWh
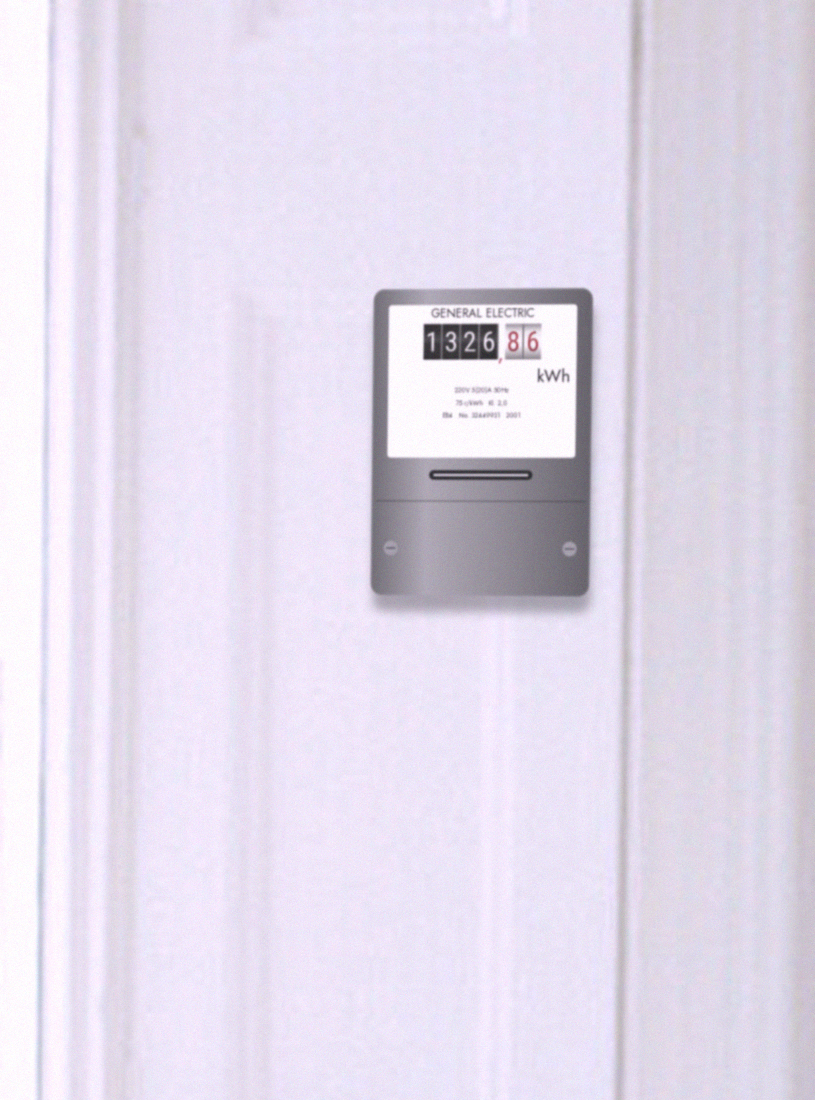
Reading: value=1326.86 unit=kWh
